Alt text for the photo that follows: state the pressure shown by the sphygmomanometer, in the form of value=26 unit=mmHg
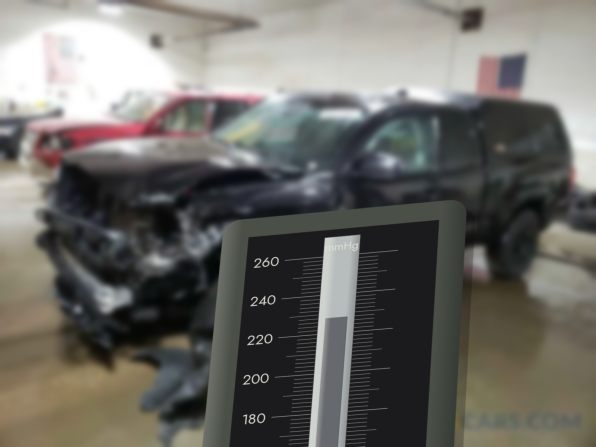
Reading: value=228 unit=mmHg
